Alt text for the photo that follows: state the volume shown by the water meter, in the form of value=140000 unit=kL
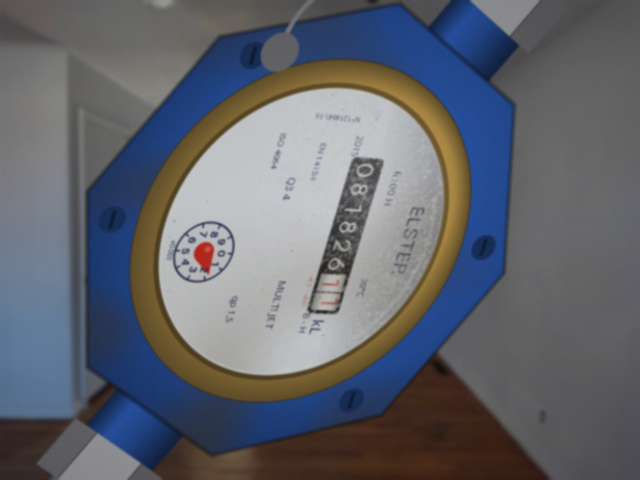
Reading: value=81826.111 unit=kL
